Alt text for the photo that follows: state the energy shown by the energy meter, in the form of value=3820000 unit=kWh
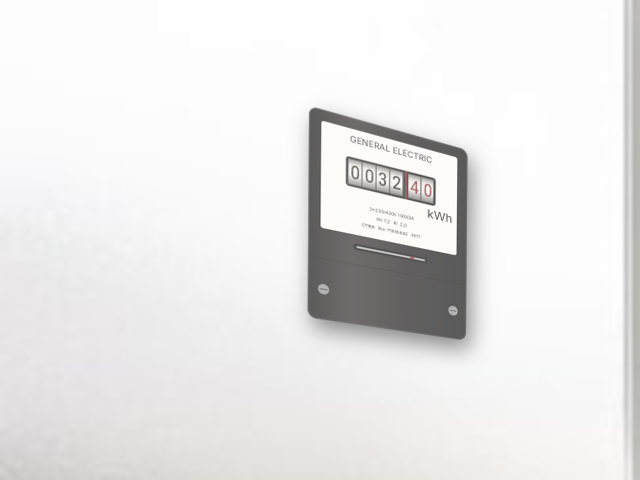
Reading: value=32.40 unit=kWh
